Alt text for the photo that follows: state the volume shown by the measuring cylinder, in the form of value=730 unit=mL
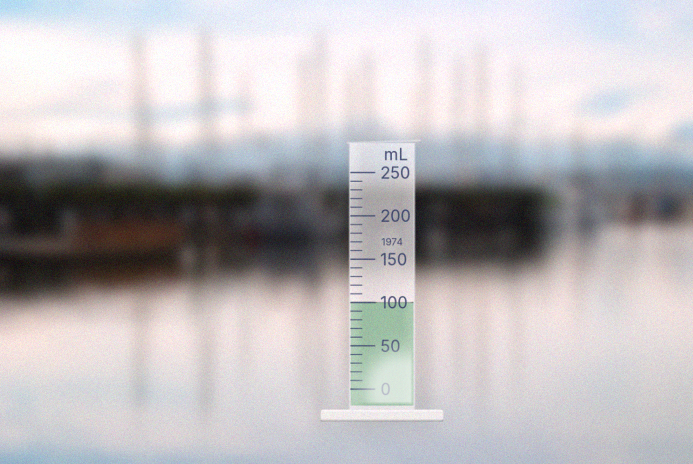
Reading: value=100 unit=mL
